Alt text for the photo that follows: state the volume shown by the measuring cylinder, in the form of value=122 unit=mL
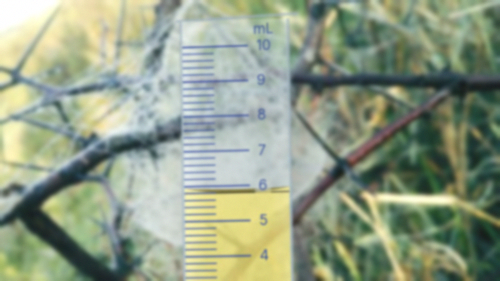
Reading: value=5.8 unit=mL
